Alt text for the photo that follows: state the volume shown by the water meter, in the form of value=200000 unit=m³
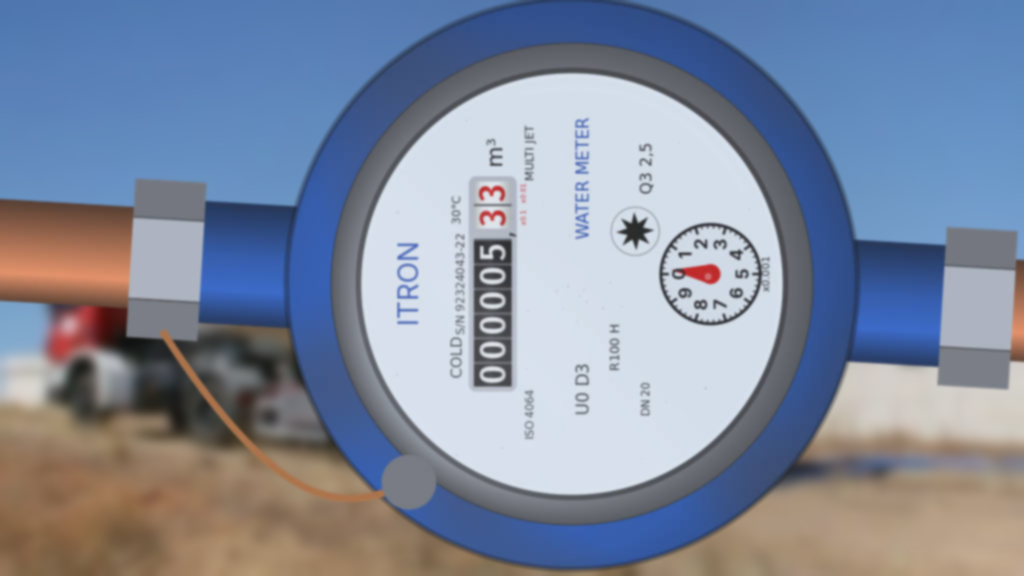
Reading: value=5.330 unit=m³
